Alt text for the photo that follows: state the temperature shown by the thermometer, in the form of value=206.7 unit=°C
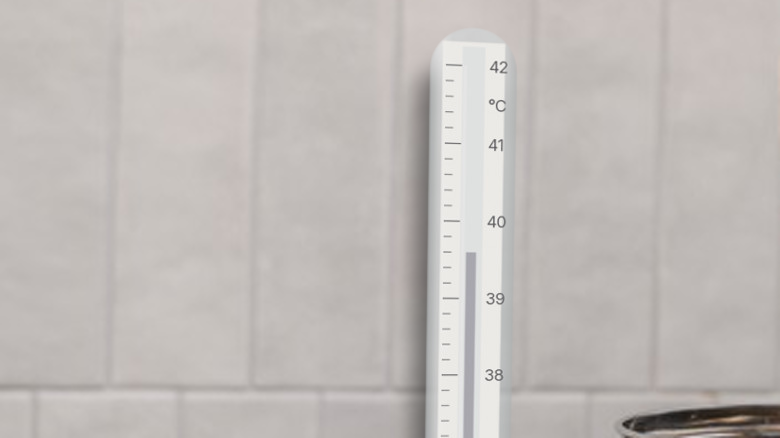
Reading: value=39.6 unit=°C
